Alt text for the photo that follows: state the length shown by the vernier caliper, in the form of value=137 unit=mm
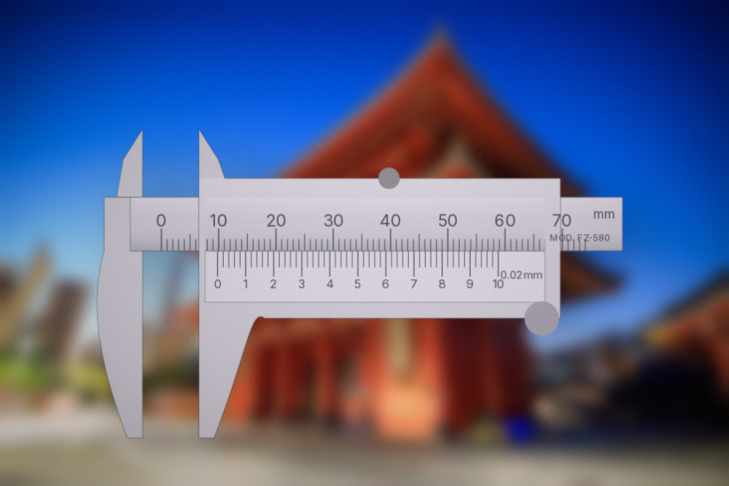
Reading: value=9.8 unit=mm
